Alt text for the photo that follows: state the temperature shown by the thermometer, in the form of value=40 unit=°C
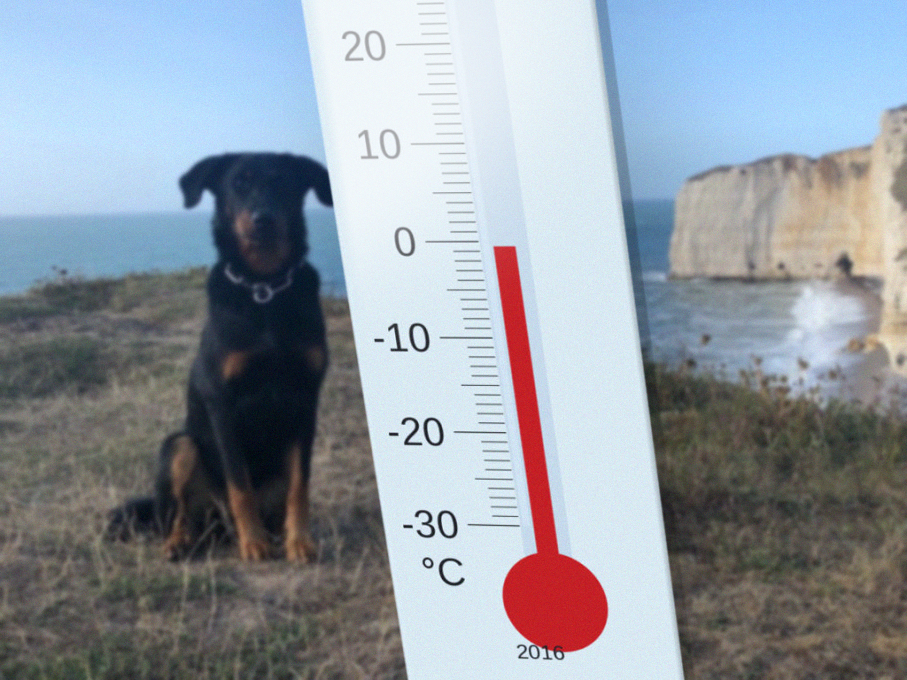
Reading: value=-0.5 unit=°C
